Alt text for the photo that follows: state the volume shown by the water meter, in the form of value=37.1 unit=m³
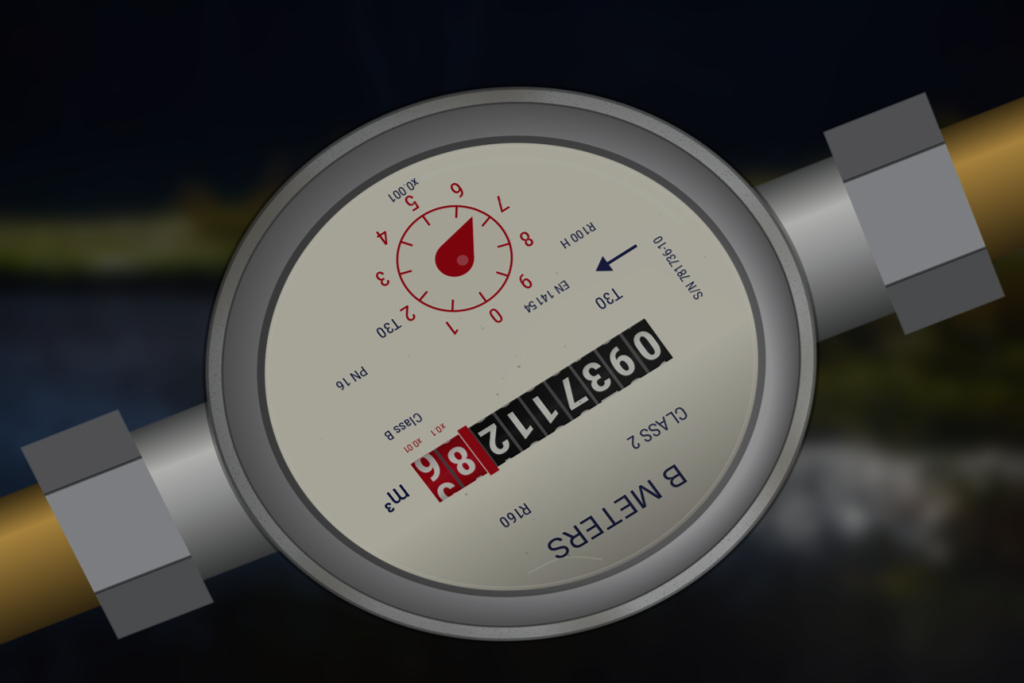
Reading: value=937112.856 unit=m³
